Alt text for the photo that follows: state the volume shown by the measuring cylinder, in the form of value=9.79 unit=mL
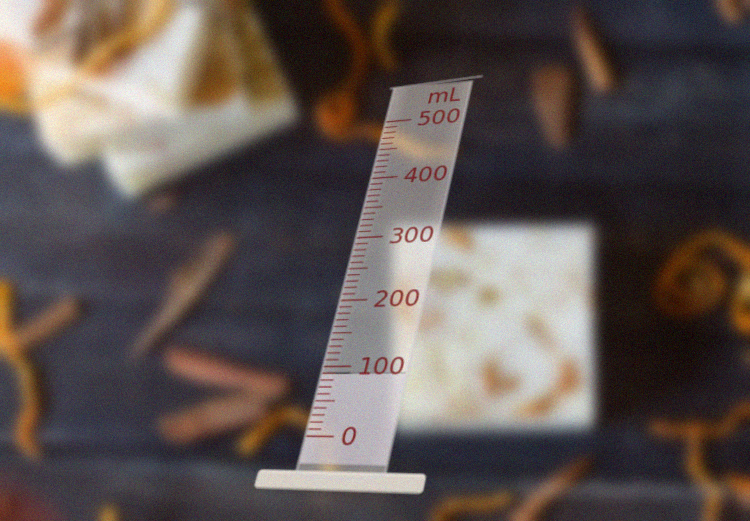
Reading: value=90 unit=mL
